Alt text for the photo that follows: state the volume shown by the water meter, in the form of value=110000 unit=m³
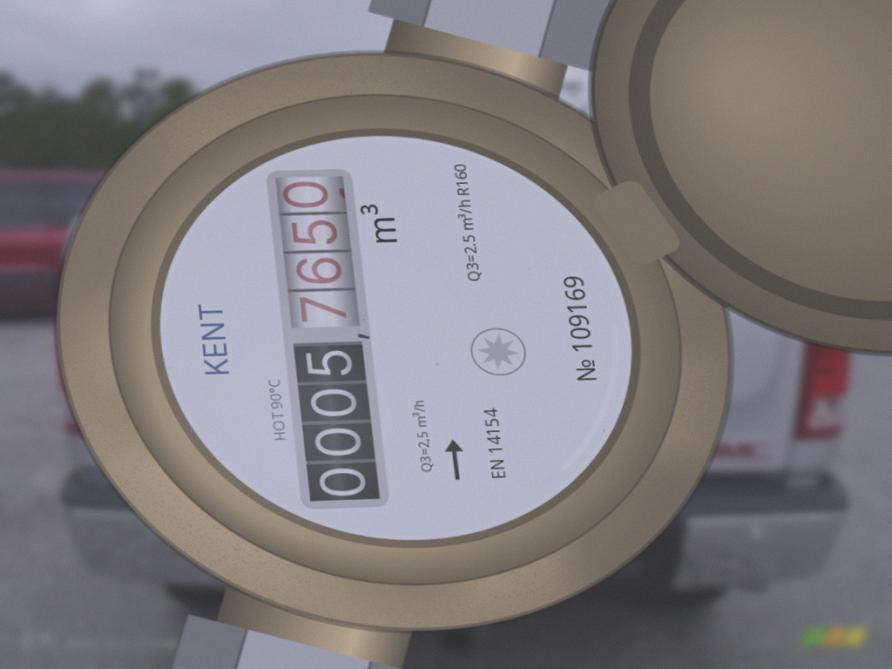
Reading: value=5.7650 unit=m³
